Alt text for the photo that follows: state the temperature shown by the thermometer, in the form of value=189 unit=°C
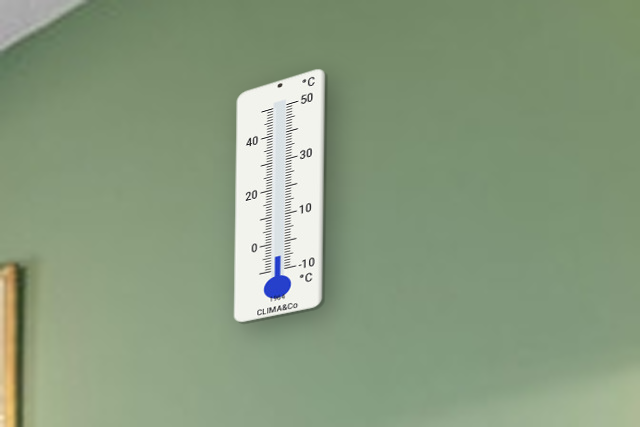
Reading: value=-5 unit=°C
